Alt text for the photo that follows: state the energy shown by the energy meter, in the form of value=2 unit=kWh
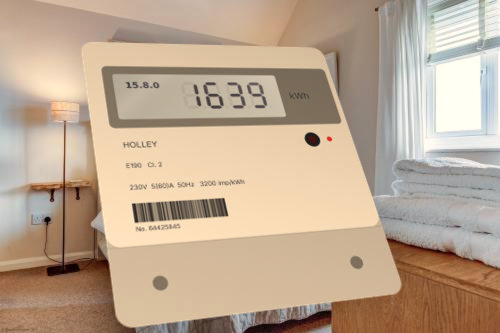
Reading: value=1639 unit=kWh
